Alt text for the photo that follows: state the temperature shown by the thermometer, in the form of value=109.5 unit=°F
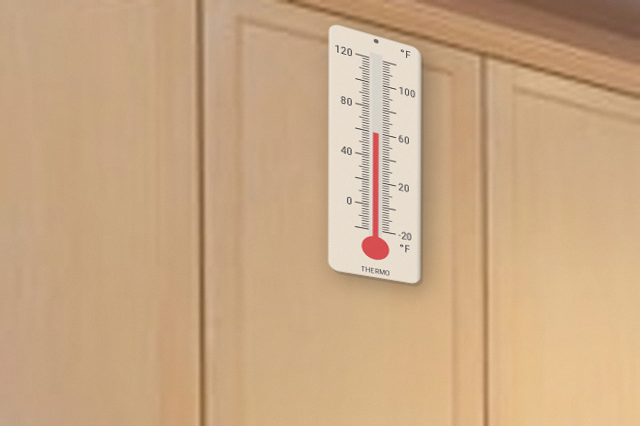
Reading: value=60 unit=°F
